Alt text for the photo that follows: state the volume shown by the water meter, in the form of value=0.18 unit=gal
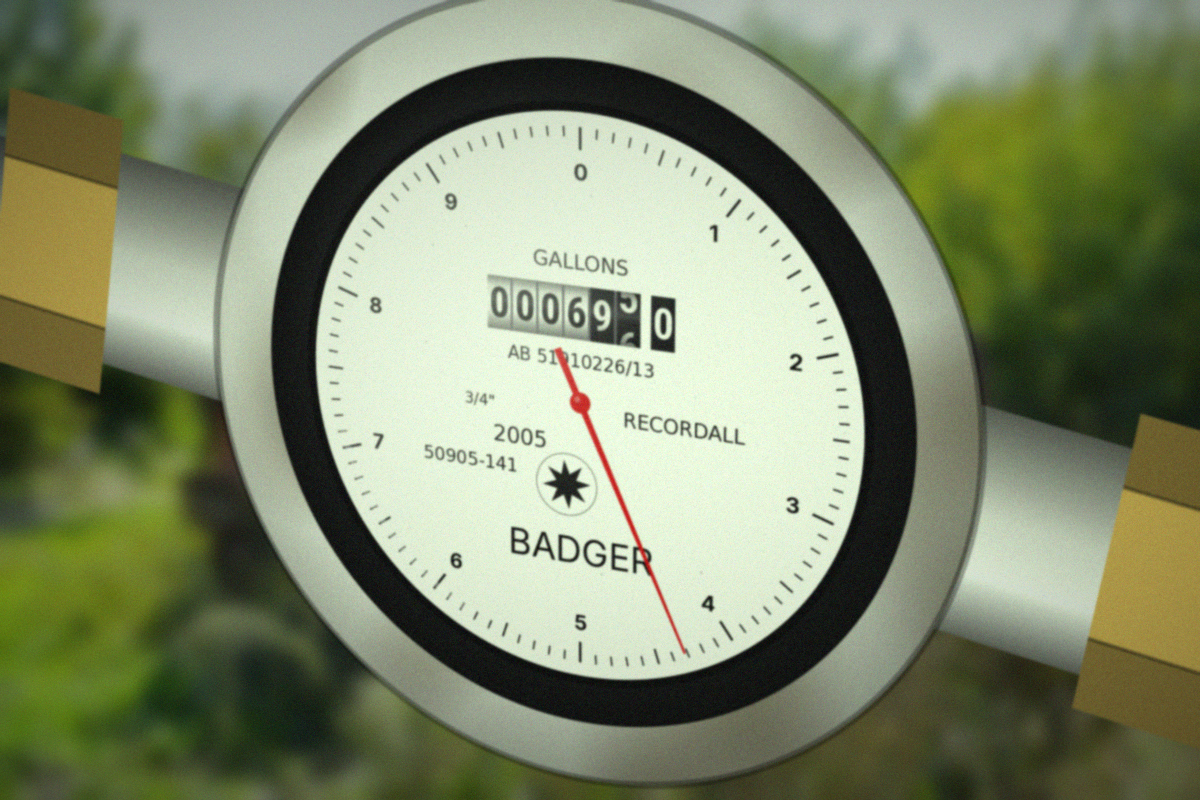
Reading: value=6954.3 unit=gal
